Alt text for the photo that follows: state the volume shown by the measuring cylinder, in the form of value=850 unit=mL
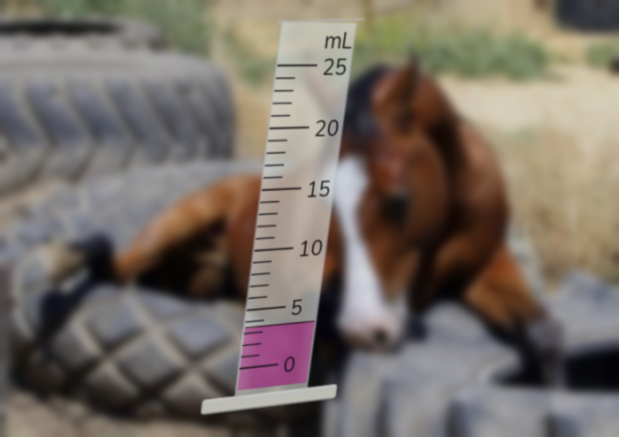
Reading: value=3.5 unit=mL
